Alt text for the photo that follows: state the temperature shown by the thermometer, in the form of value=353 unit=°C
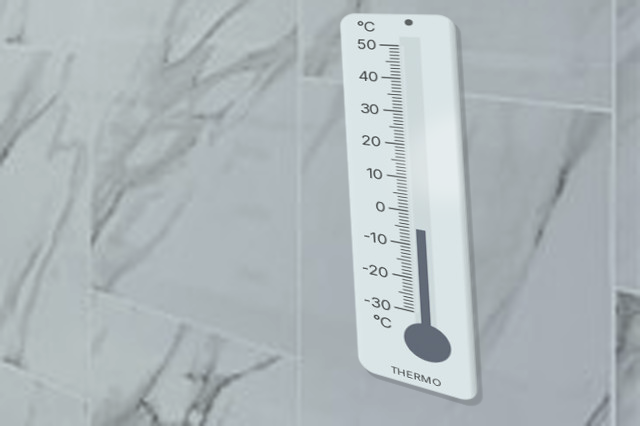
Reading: value=-5 unit=°C
